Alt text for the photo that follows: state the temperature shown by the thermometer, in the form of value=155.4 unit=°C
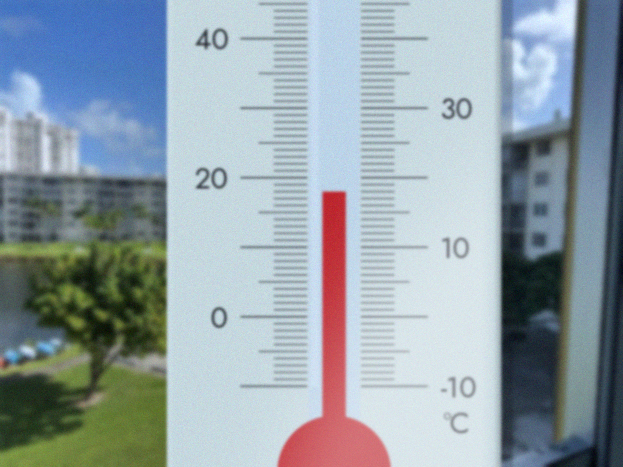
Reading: value=18 unit=°C
